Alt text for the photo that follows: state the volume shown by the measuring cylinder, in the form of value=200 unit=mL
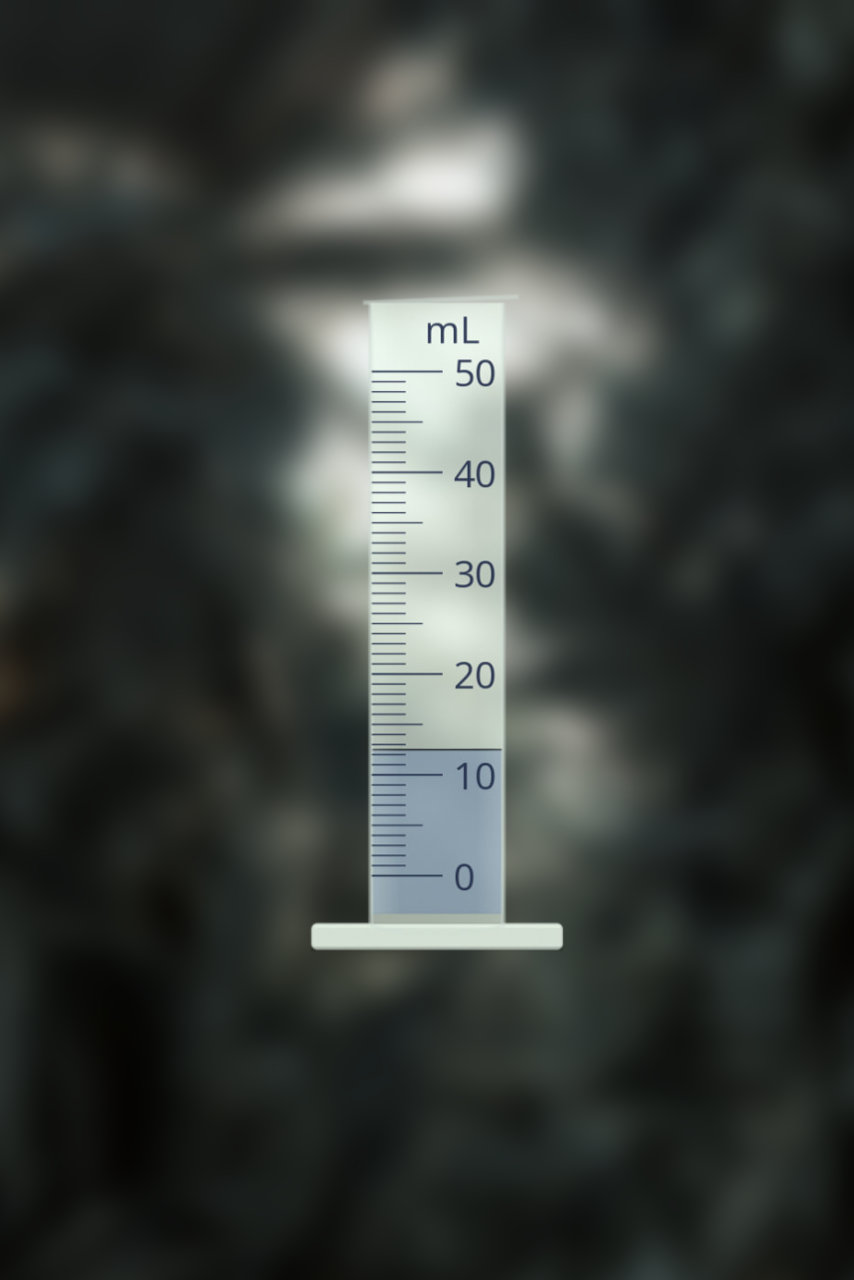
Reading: value=12.5 unit=mL
